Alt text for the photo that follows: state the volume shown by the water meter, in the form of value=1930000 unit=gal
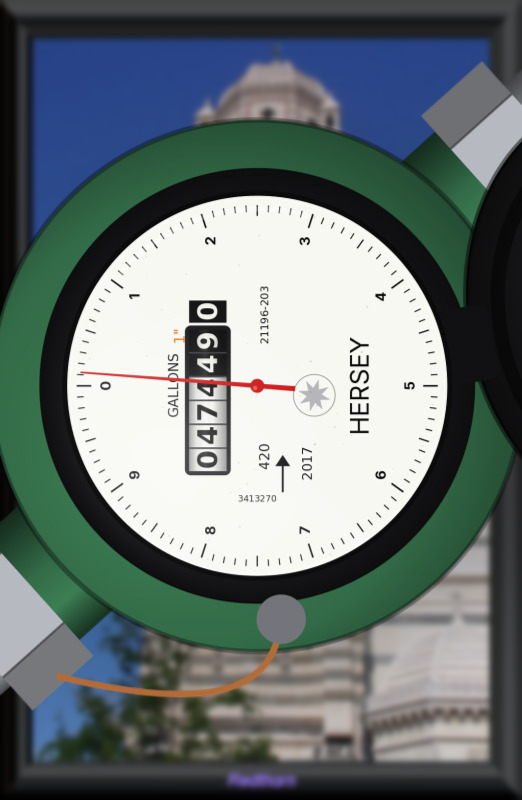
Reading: value=474490.1 unit=gal
